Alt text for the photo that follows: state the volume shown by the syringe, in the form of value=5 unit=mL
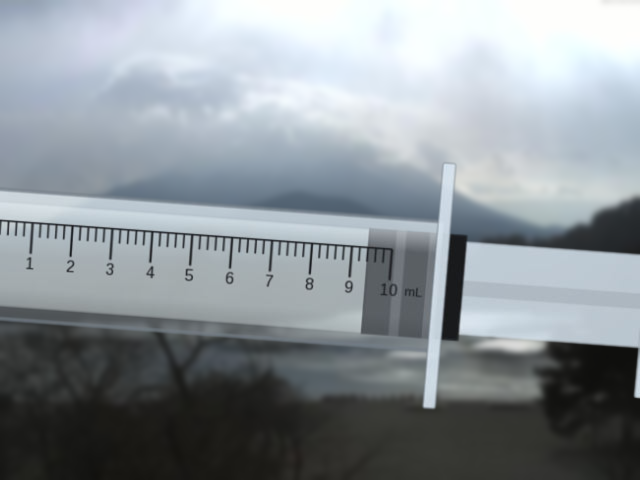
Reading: value=9.4 unit=mL
